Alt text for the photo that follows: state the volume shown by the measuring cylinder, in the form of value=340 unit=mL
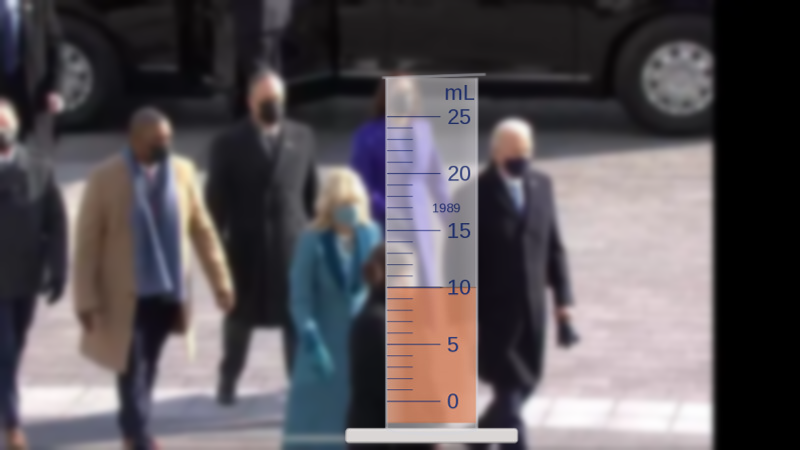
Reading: value=10 unit=mL
